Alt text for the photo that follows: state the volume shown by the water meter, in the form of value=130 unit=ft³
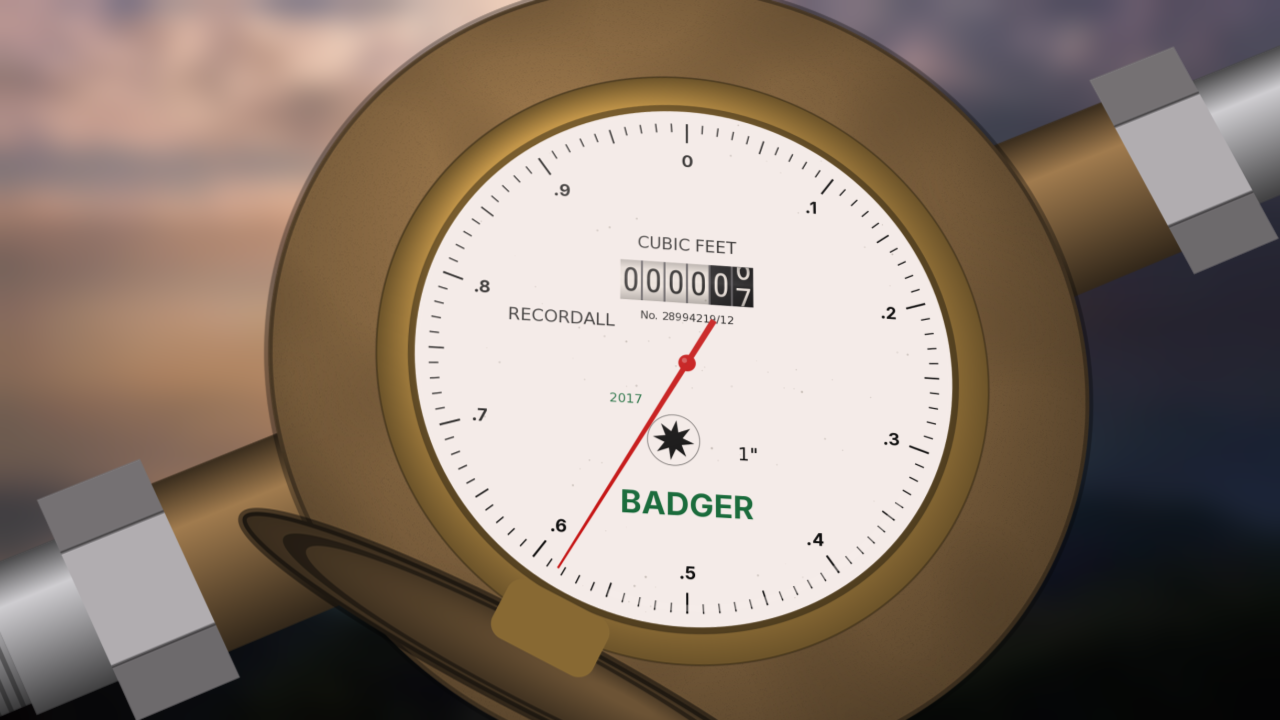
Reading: value=6.58 unit=ft³
